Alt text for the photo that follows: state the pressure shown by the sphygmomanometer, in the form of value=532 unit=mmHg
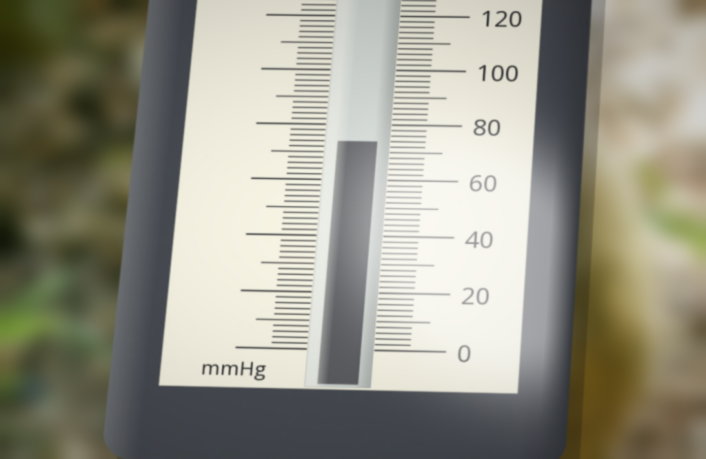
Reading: value=74 unit=mmHg
